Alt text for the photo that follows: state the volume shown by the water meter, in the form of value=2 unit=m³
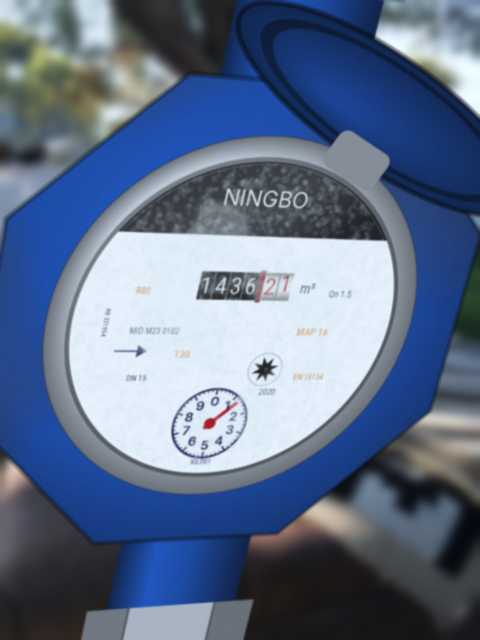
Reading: value=1436.211 unit=m³
